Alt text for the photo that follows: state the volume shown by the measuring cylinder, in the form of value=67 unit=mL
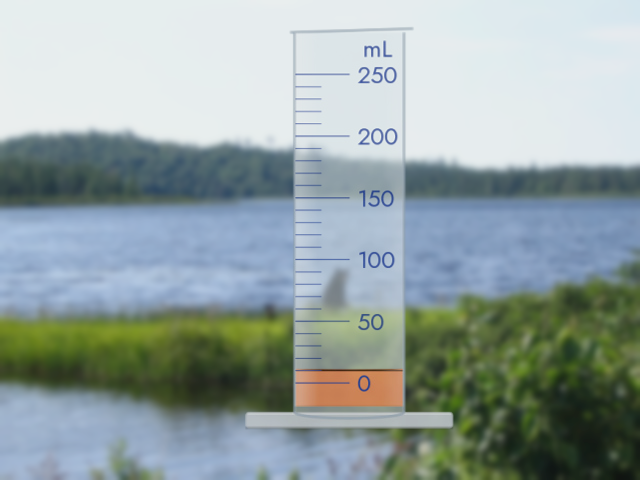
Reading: value=10 unit=mL
